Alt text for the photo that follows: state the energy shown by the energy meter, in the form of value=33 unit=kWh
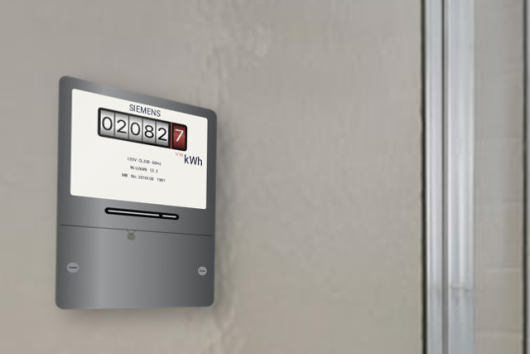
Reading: value=2082.7 unit=kWh
